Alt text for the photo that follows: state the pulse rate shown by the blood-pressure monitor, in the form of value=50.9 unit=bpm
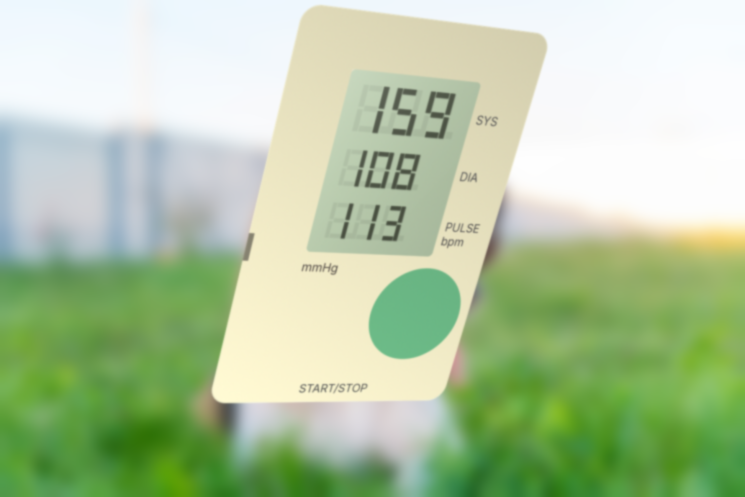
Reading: value=113 unit=bpm
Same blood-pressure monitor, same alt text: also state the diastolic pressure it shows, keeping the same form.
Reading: value=108 unit=mmHg
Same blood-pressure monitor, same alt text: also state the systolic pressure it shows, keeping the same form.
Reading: value=159 unit=mmHg
